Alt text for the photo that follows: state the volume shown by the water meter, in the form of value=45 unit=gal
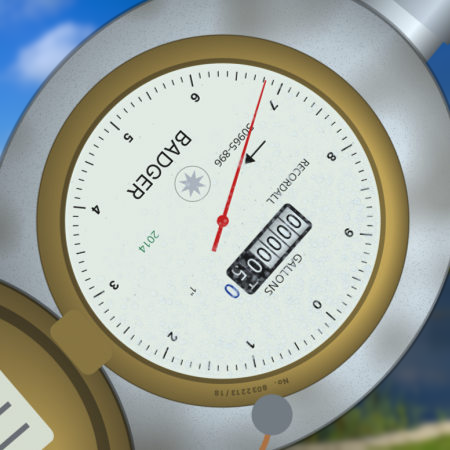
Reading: value=46.8 unit=gal
